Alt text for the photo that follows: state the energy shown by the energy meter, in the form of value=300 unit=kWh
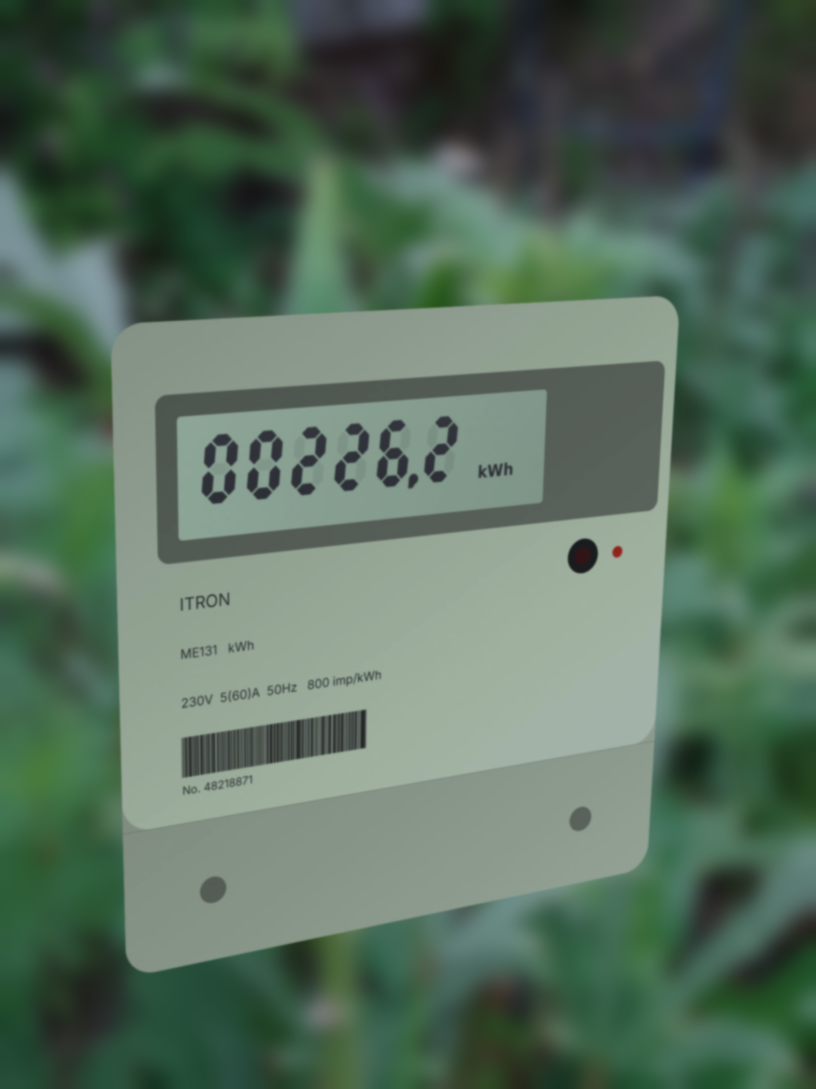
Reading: value=226.2 unit=kWh
